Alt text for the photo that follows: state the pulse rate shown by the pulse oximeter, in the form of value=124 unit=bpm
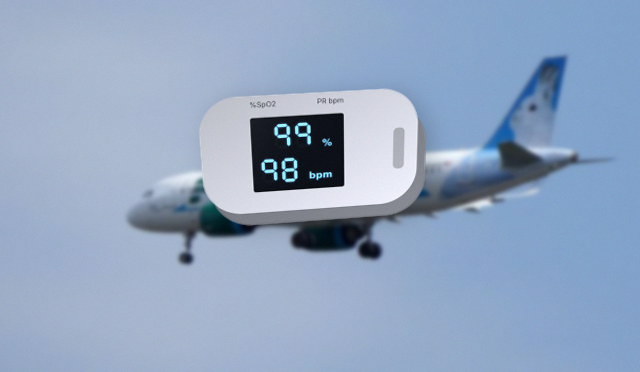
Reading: value=98 unit=bpm
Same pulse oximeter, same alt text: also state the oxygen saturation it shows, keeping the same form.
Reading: value=99 unit=%
